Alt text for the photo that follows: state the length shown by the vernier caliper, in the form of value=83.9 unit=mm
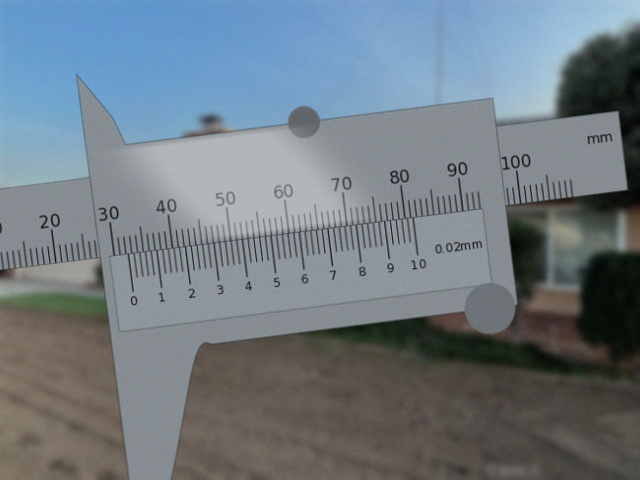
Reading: value=32.4 unit=mm
